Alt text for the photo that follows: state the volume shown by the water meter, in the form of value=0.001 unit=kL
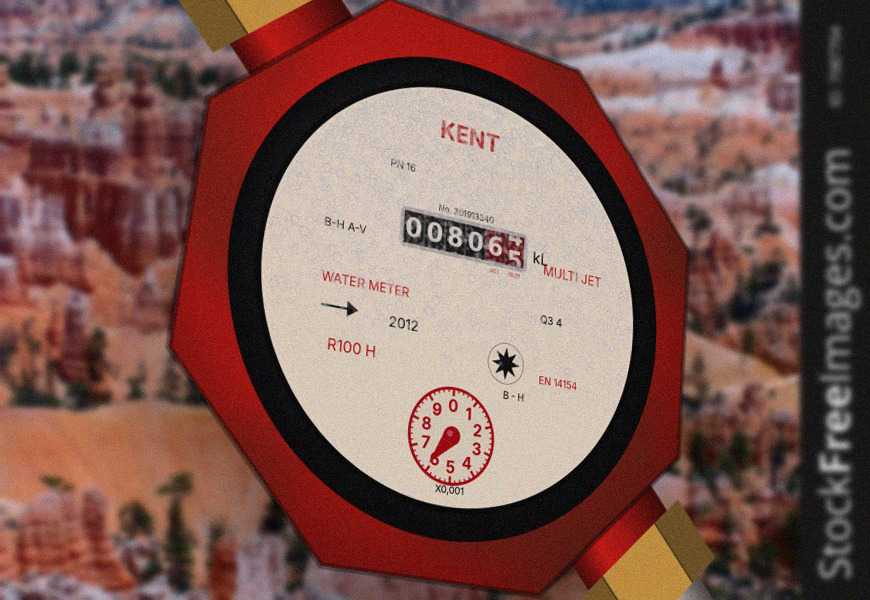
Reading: value=80.646 unit=kL
